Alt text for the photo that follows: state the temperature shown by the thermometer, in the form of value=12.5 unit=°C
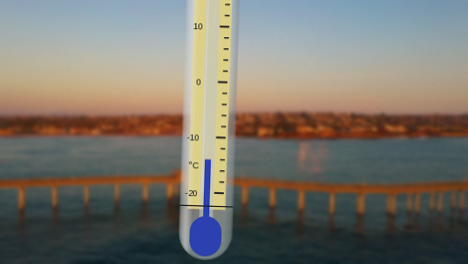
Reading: value=-14 unit=°C
